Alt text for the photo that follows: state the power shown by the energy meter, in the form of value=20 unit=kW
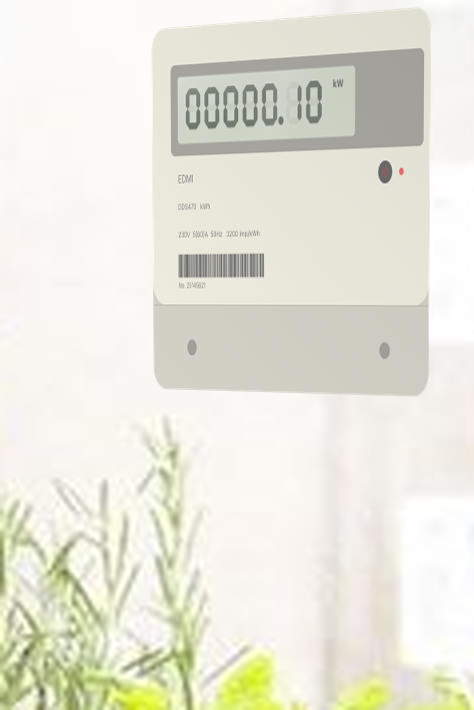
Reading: value=0.10 unit=kW
